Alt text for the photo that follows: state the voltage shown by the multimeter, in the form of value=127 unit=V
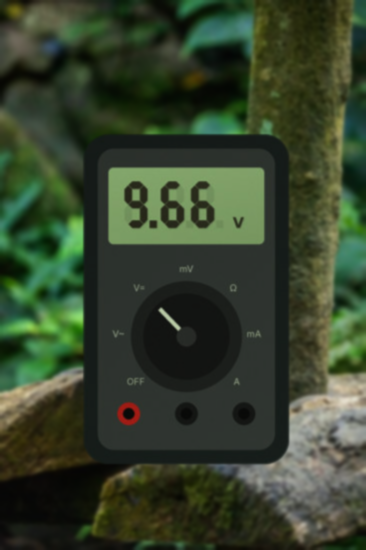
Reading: value=9.66 unit=V
